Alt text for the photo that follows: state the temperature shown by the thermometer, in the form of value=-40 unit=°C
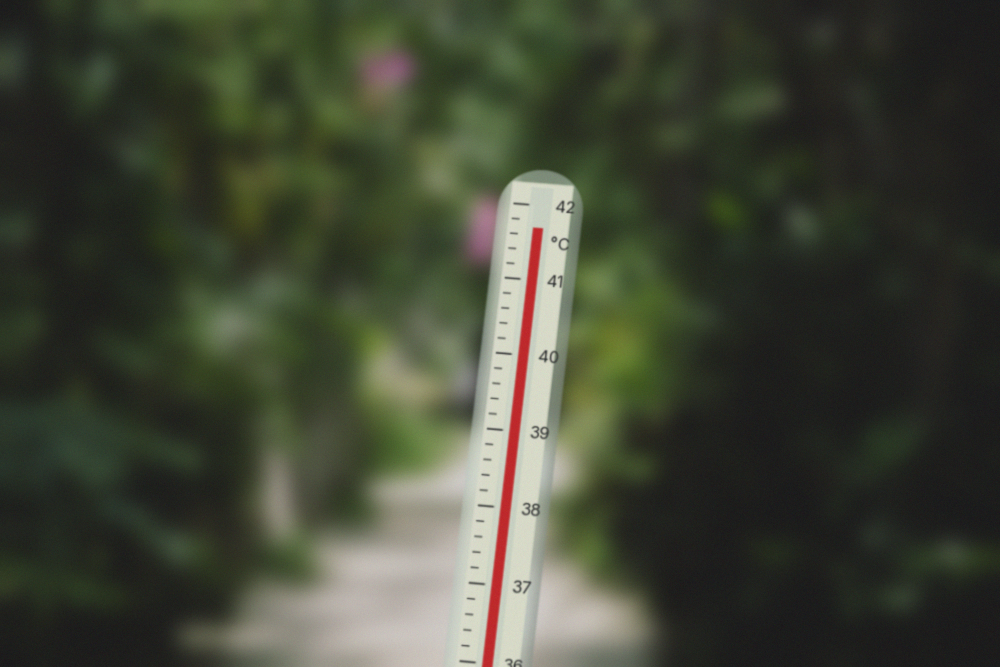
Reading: value=41.7 unit=°C
